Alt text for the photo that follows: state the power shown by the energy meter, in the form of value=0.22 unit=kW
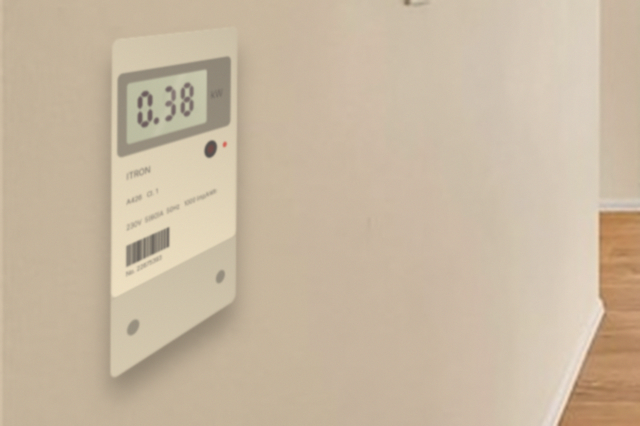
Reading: value=0.38 unit=kW
